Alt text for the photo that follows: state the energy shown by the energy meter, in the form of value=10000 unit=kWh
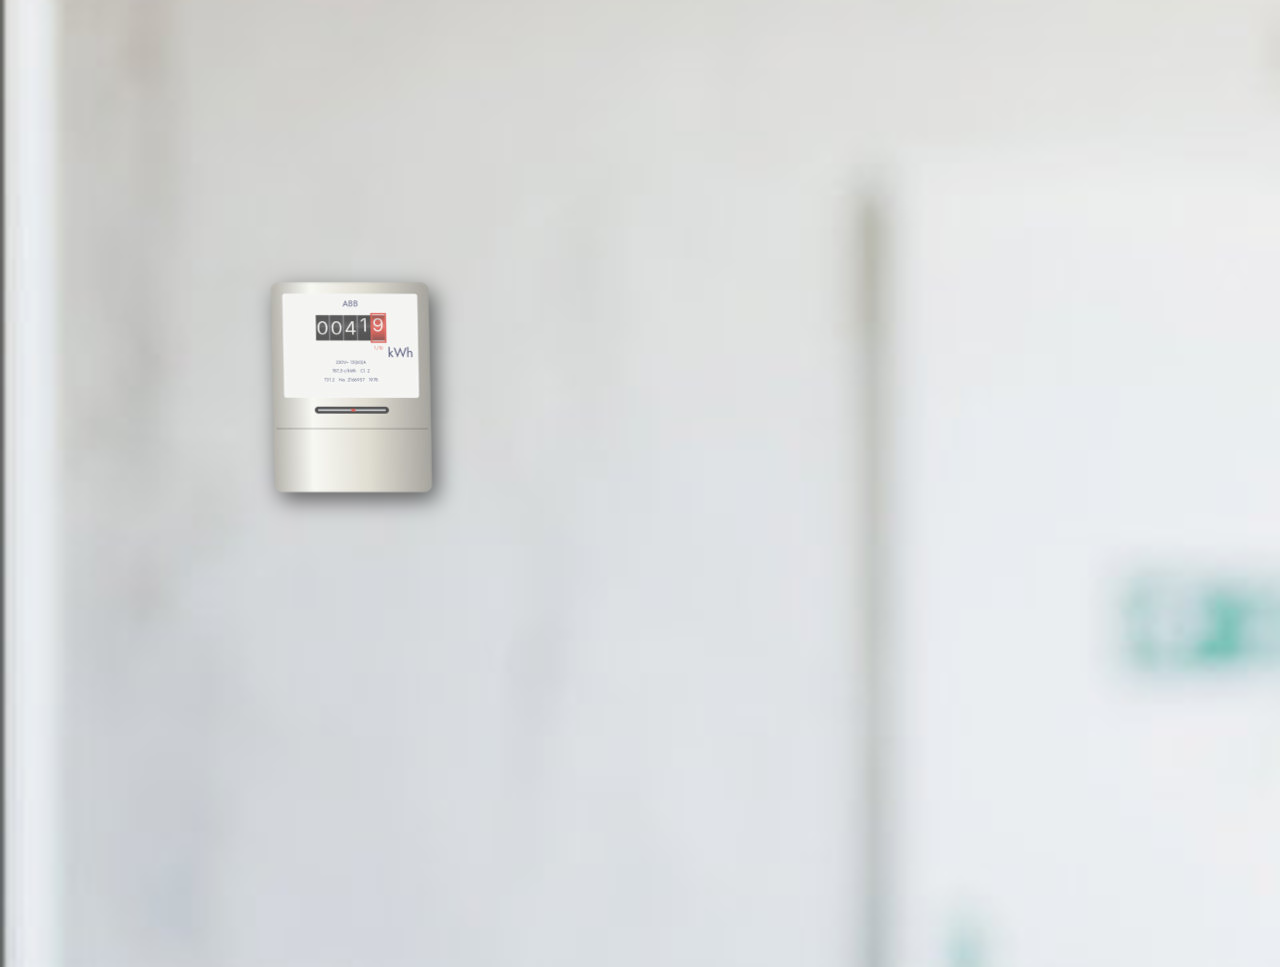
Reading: value=41.9 unit=kWh
